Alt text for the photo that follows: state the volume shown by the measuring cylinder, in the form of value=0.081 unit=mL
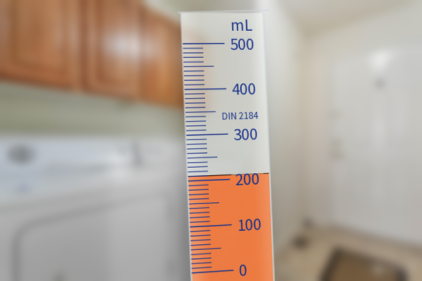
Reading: value=210 unit=mL
